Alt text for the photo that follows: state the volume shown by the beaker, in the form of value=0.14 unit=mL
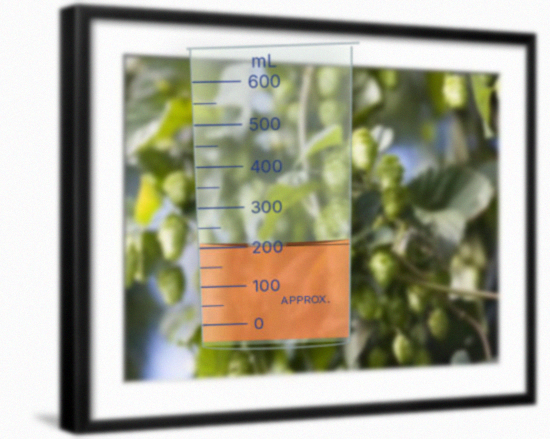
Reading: value=200 unit=mL
